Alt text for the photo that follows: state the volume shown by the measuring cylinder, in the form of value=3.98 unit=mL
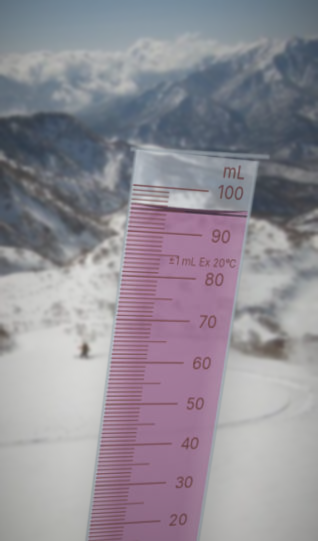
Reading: value=95 unit=mL
